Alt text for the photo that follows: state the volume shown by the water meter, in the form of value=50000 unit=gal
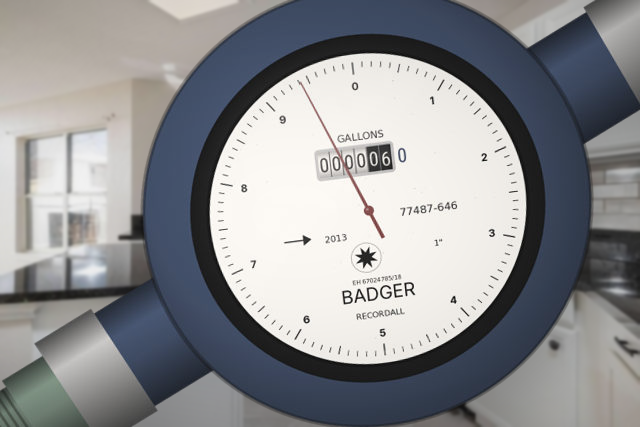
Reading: value=59.4 unit=gal
